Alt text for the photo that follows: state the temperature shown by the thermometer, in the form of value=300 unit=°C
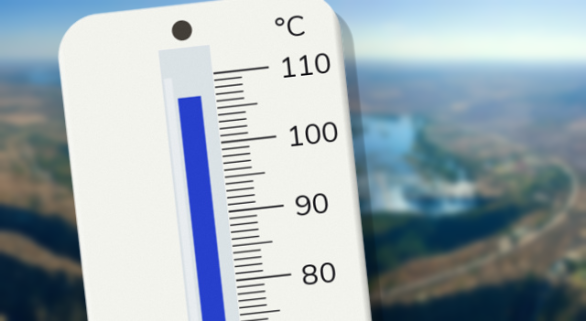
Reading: value=107 unit=°C
